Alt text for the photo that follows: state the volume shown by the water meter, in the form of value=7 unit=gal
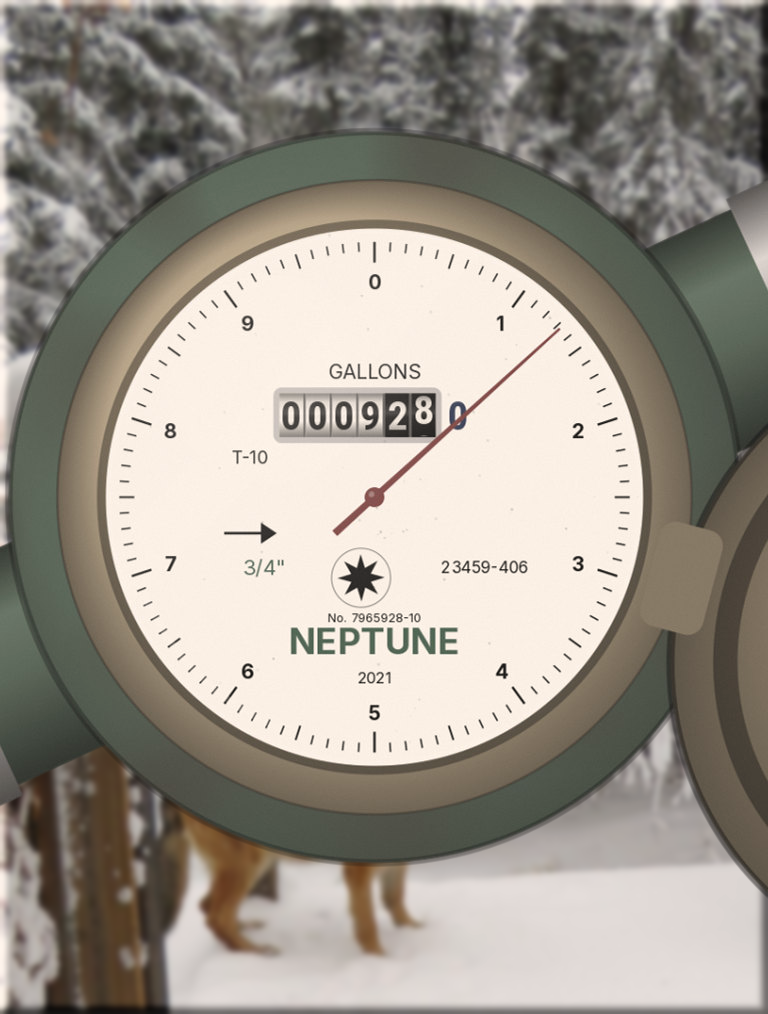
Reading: value=9281.3 unit=gal
